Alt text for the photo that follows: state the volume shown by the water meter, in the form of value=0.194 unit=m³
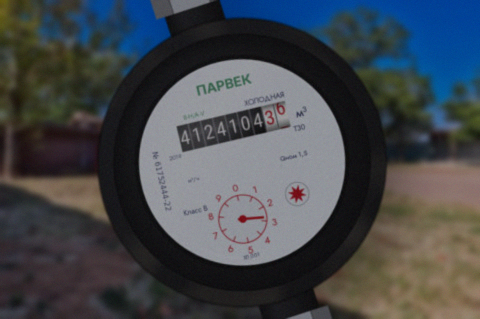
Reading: value=4124104.362 unit=m³
